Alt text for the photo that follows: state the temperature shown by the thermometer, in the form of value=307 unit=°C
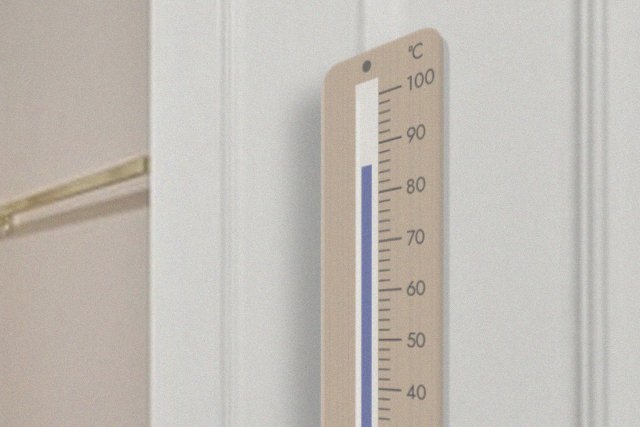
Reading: value=86 unit=°C
